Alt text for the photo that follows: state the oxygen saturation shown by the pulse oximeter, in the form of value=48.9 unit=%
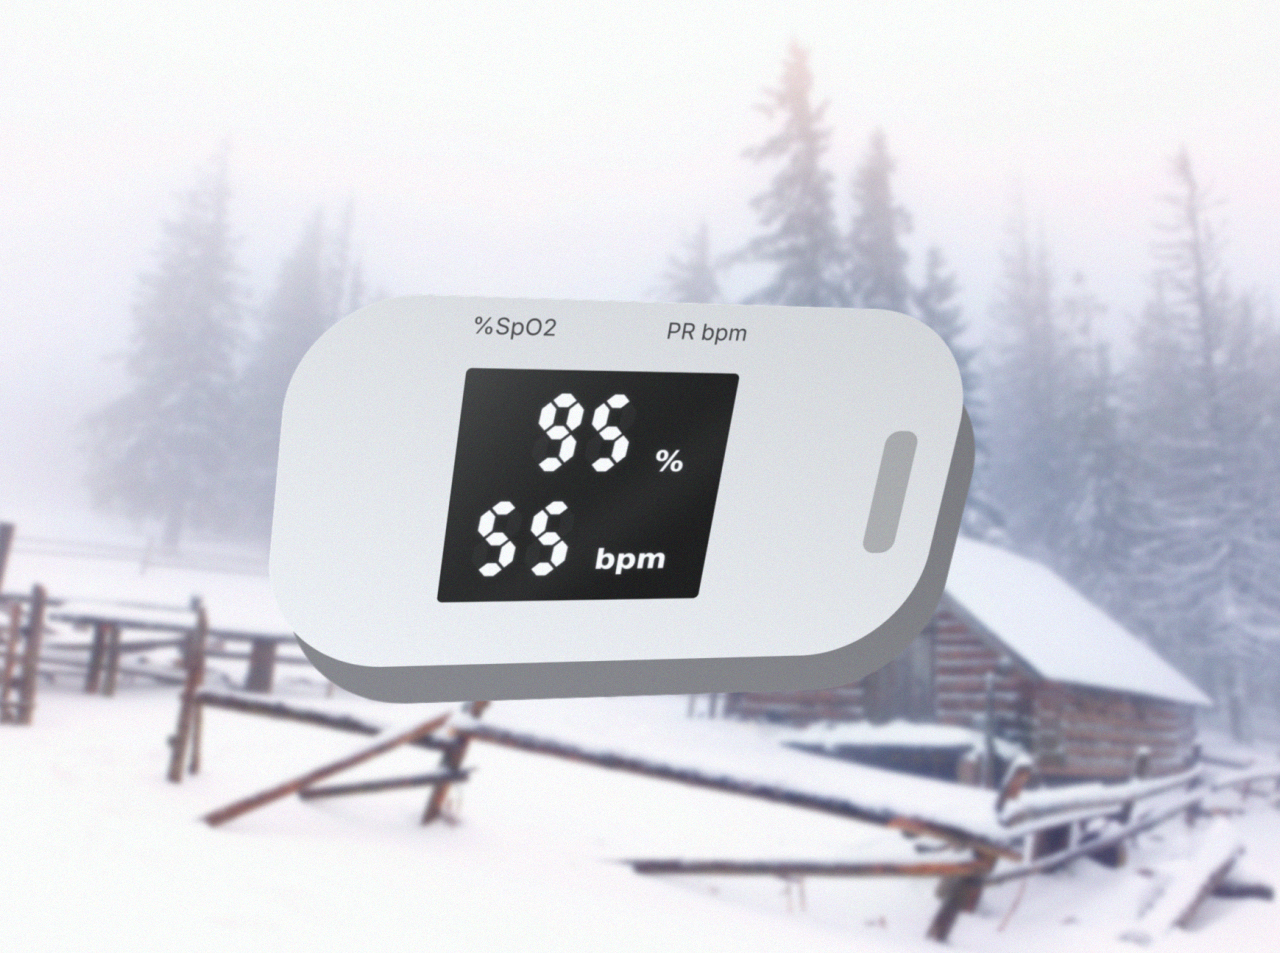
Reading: value=95 unit=%
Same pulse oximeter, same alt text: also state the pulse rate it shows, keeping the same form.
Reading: value=55 unit=bpm
